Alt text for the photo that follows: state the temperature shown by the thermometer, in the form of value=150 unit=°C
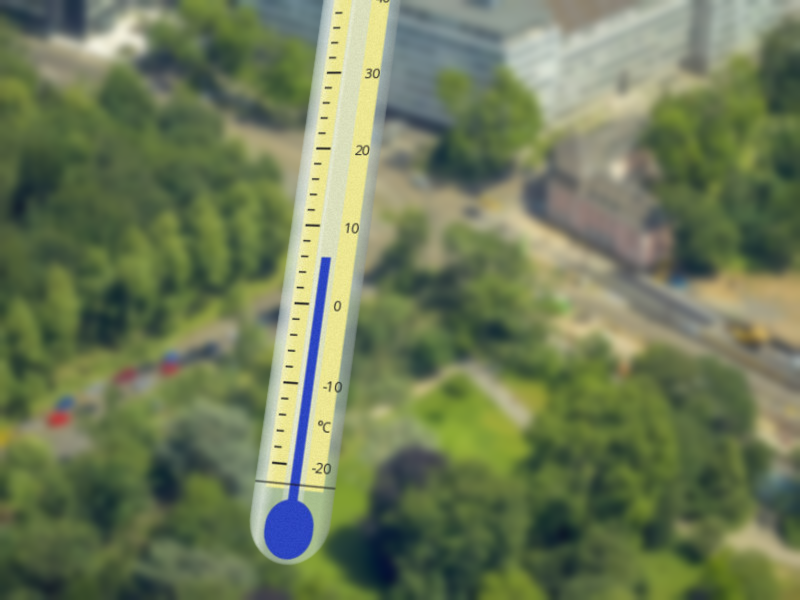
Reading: value=6 unit=°C
